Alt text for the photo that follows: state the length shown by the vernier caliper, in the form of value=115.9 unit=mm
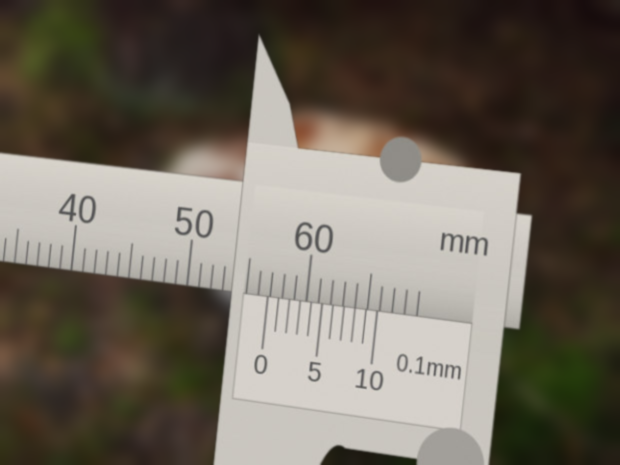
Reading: value=56.8 unit=mm
